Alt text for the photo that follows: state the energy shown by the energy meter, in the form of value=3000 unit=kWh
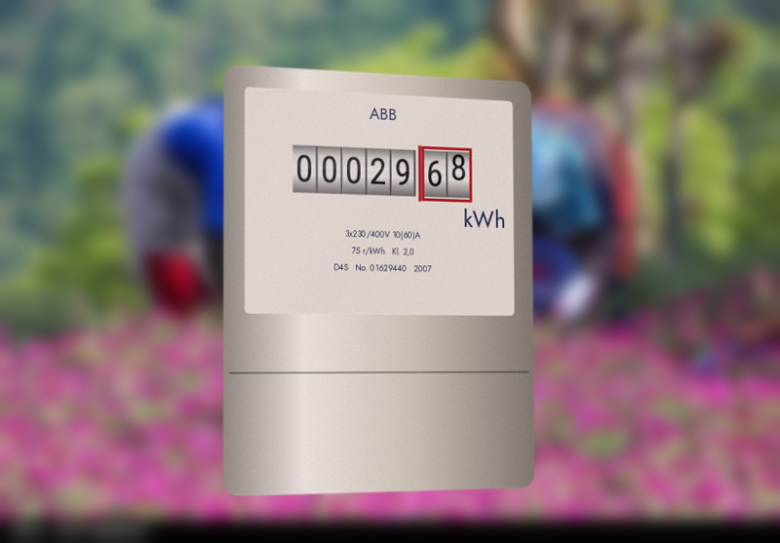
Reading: value=29.68 unit=kWh
